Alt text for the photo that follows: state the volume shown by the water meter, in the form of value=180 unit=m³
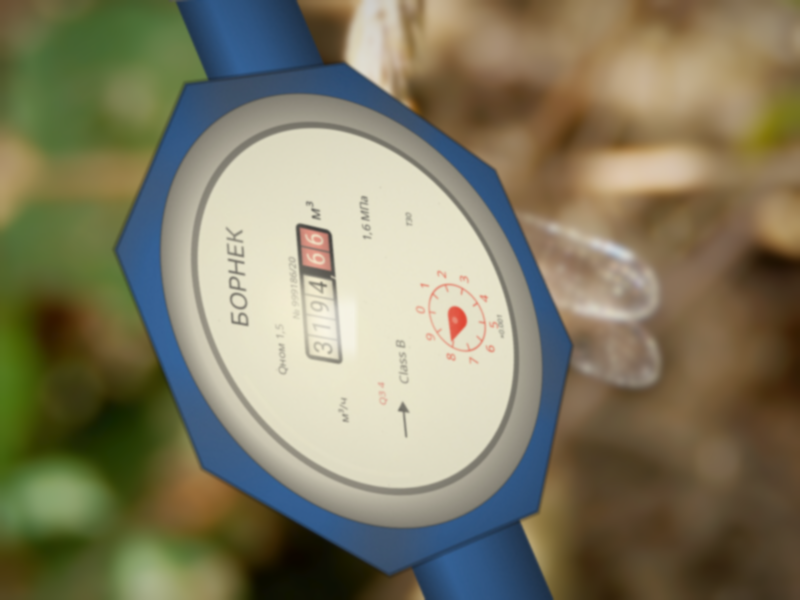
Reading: value=3194.668 unit=m³
